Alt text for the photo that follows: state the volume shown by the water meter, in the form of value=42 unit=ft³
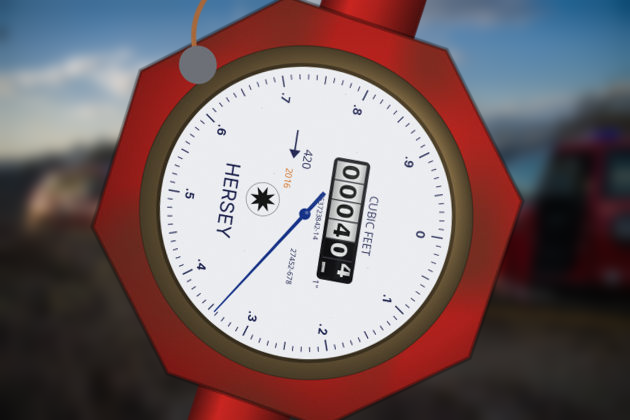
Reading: value=404.34 unit=ft³
